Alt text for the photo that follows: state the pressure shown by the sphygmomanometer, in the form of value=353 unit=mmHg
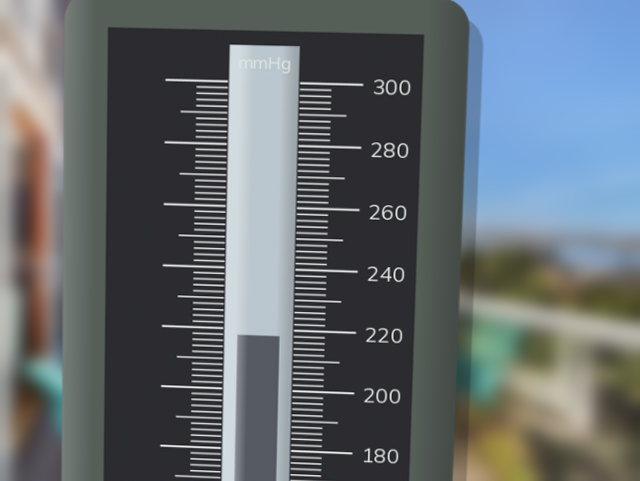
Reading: value=218 unit=mmHg
